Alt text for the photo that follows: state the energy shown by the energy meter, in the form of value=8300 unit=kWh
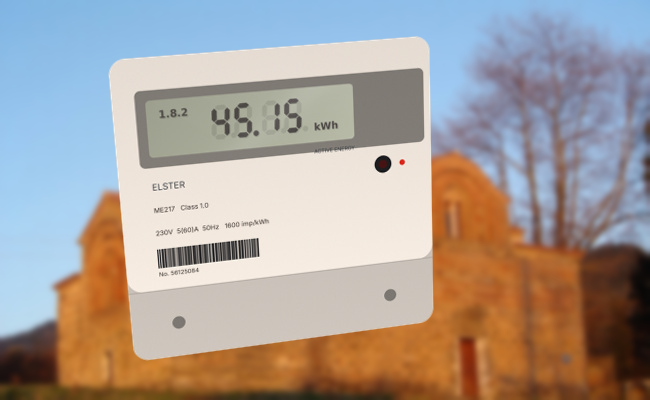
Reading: value=45.15 unit=kWh
